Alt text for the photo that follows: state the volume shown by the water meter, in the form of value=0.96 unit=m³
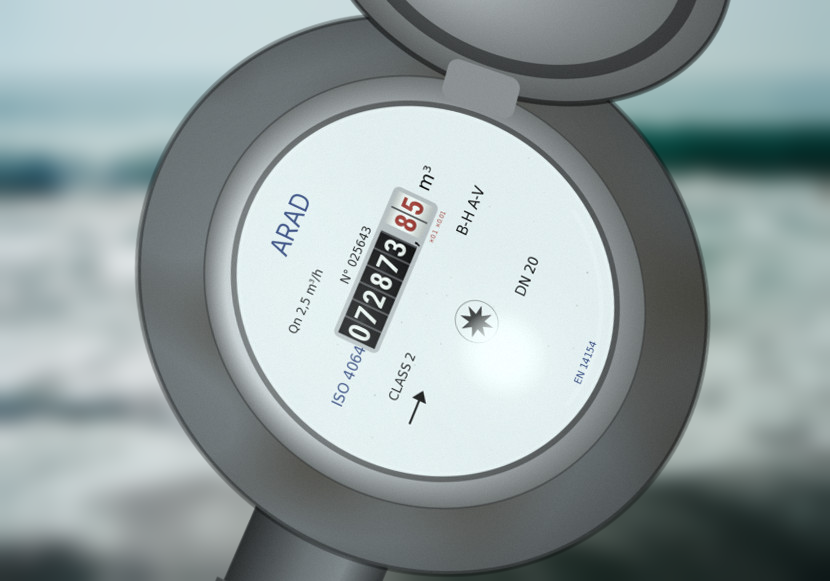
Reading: value=72873.85 unit=m³
